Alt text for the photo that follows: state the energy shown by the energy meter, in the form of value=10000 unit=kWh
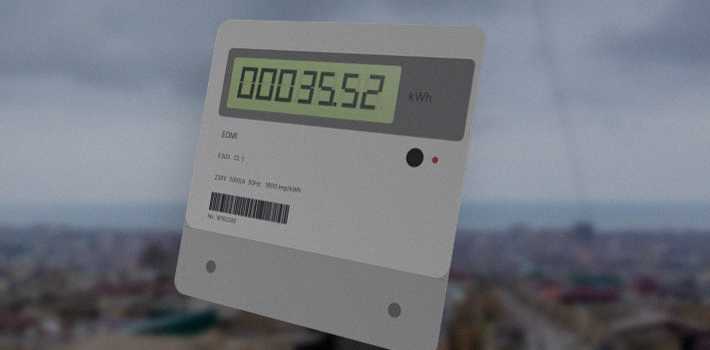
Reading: value=35.52 unit=kWh
